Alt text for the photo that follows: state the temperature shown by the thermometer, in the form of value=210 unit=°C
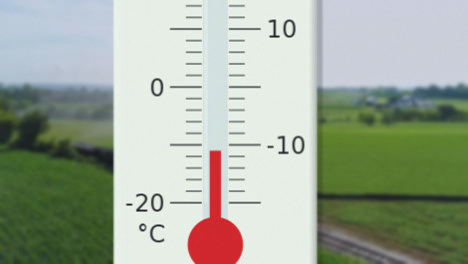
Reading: value=-11 unit=°C
